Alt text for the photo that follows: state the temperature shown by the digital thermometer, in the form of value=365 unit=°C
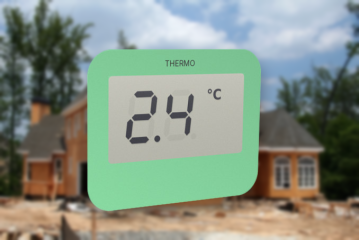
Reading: value=2.4 unit=°C
